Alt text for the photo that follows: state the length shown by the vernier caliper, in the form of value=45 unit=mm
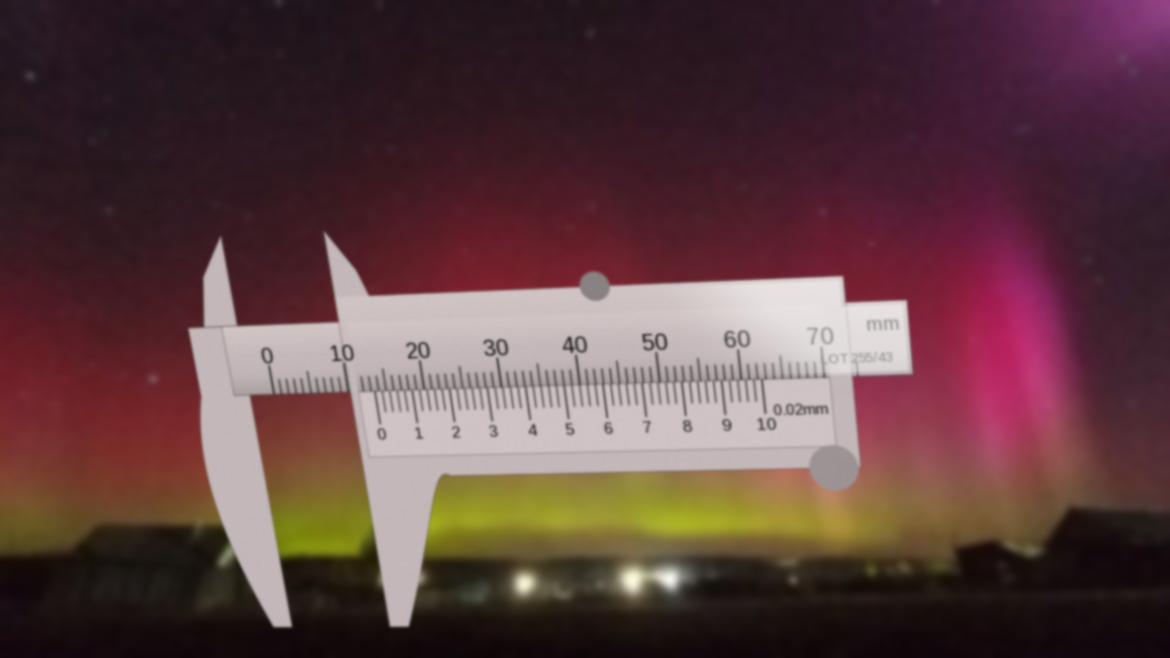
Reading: value=13.5 unit=mm
